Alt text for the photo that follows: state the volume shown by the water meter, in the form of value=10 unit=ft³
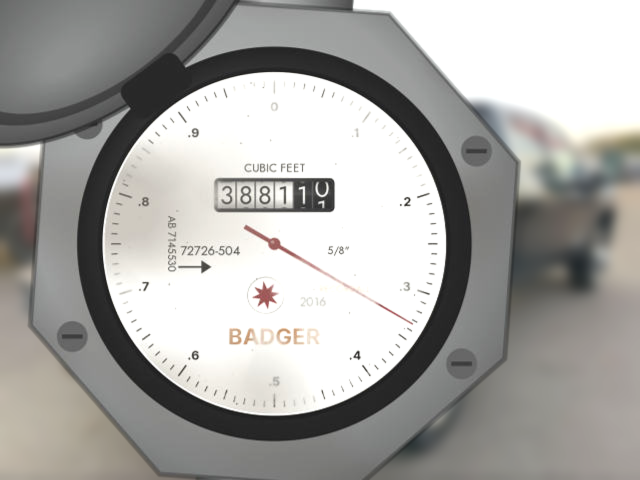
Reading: value=388110.33 unit=ft³
